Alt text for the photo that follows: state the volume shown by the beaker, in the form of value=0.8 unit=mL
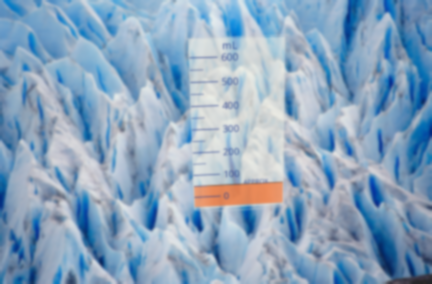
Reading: value=50 unit=mL
